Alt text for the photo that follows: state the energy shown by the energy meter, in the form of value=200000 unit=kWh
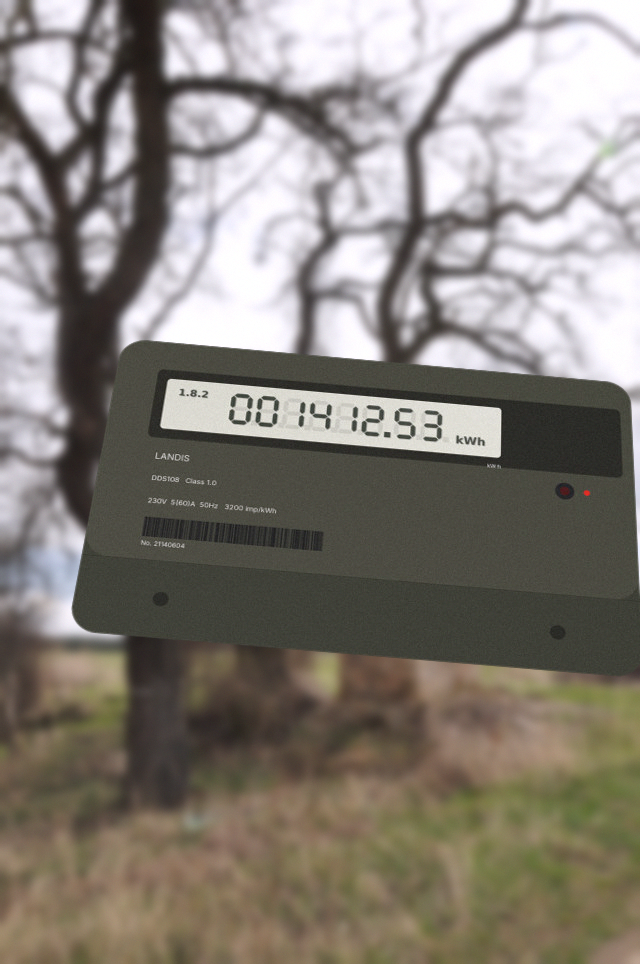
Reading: value=1412.53 unit=kWh
